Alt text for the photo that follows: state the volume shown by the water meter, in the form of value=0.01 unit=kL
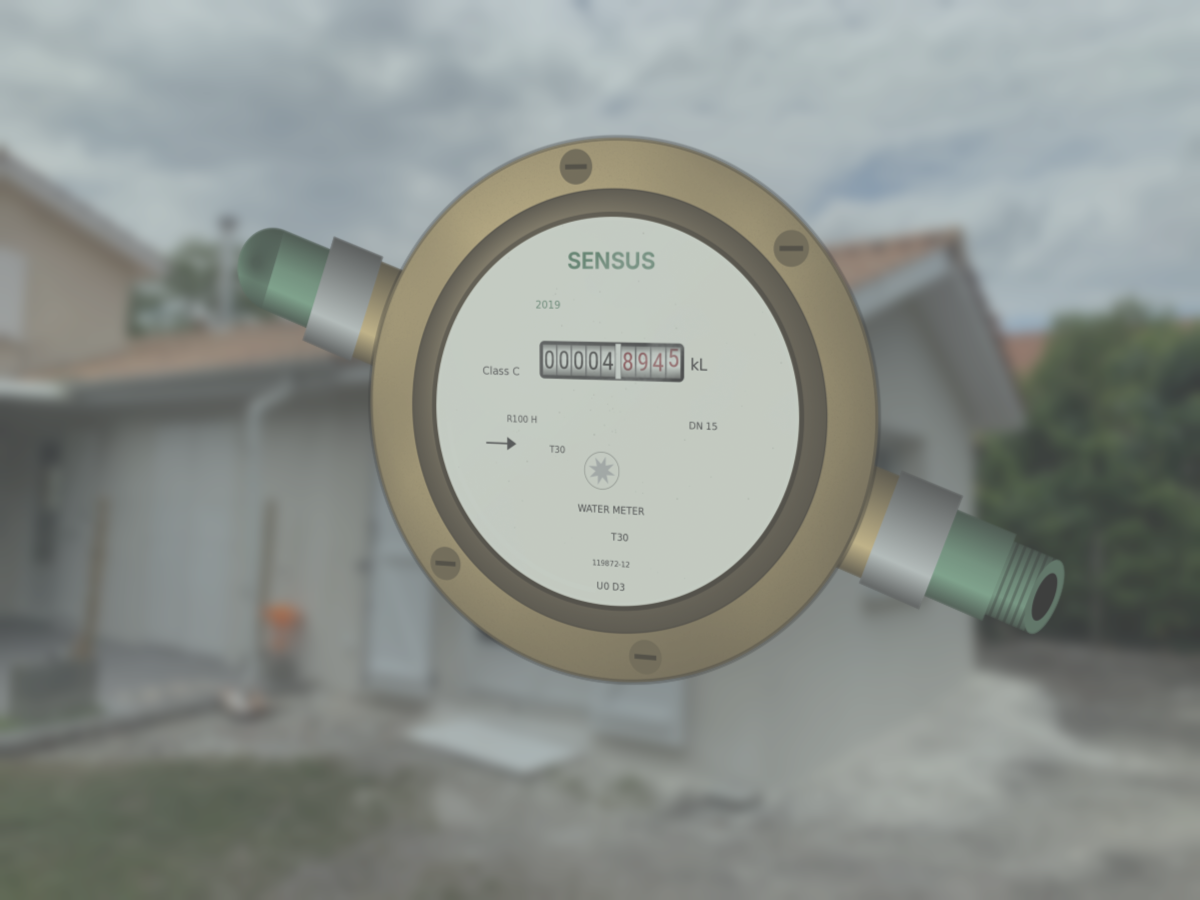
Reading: value=4.8945 unit=kL
